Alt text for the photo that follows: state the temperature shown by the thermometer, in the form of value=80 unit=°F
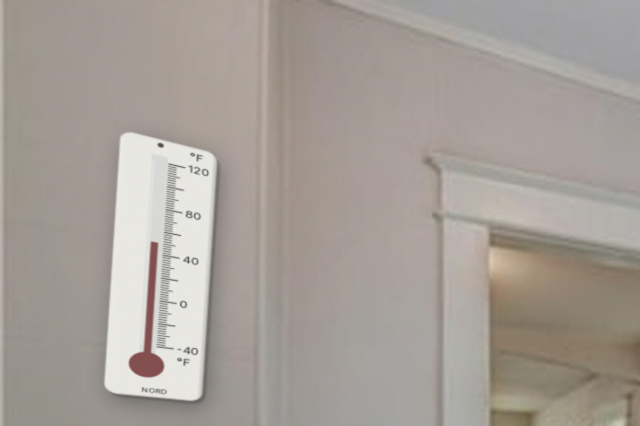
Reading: value=50 unit=°F
